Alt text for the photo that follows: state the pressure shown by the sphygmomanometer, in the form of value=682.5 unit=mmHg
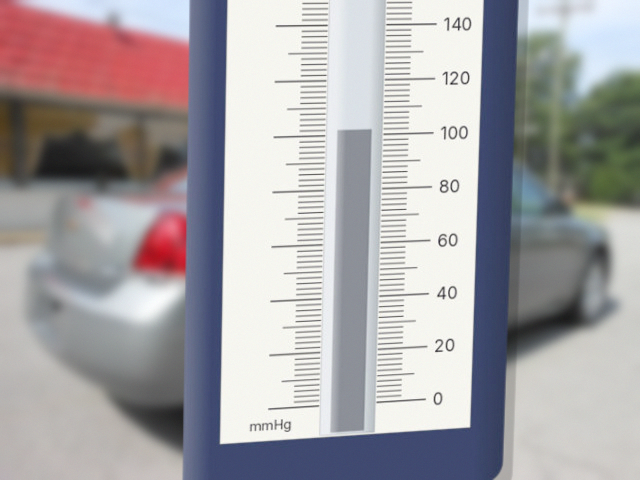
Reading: value=102 unit=mmHg
